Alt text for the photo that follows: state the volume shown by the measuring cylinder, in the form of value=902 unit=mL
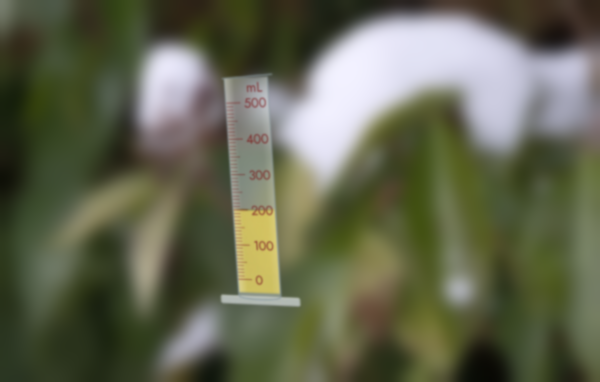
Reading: value=200 unit=mL
